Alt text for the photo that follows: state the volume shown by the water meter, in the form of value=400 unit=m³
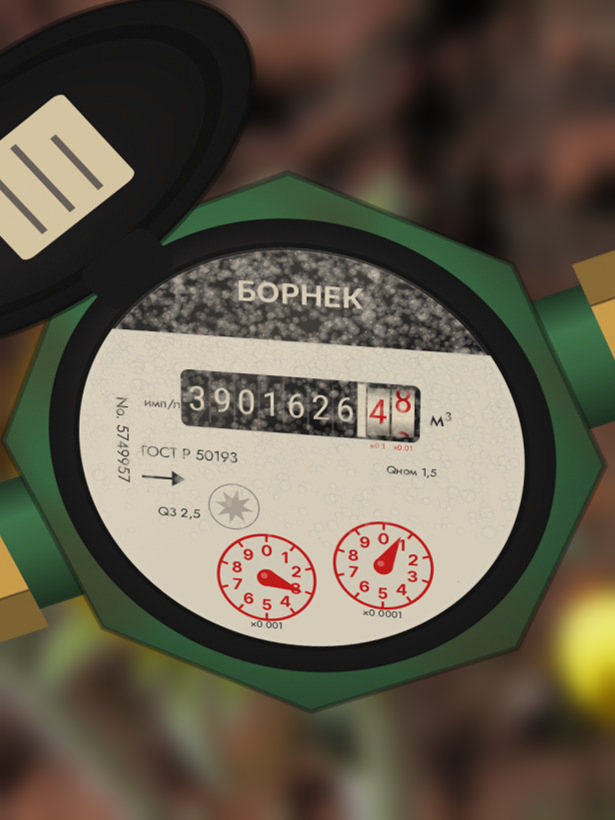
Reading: value=3901626.4830 unit=m³
